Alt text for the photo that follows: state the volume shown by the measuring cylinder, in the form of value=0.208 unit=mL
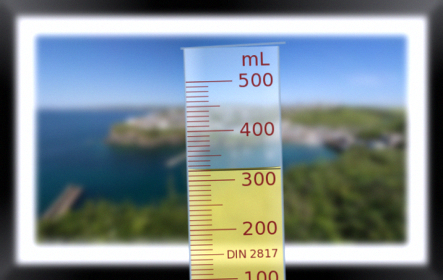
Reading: value=320 unit=mL
